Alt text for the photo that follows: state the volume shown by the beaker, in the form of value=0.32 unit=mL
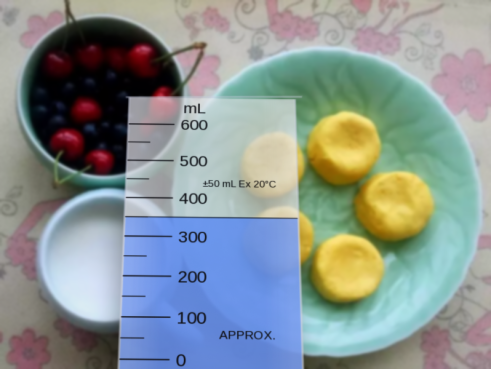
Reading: value=350 unit=mL
